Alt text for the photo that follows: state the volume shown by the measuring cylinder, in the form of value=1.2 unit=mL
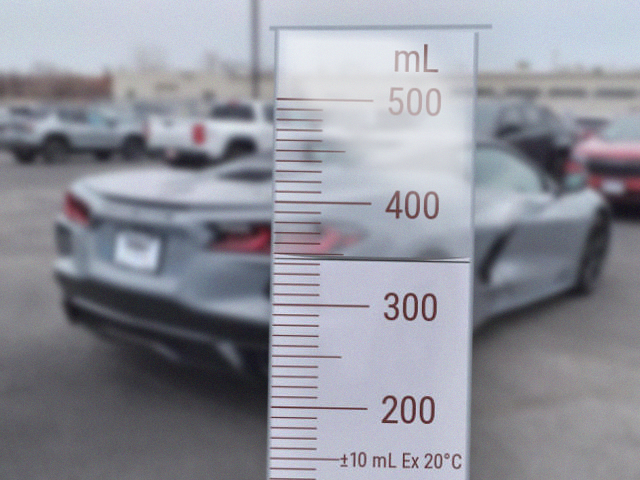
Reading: value=345 unit=mL
